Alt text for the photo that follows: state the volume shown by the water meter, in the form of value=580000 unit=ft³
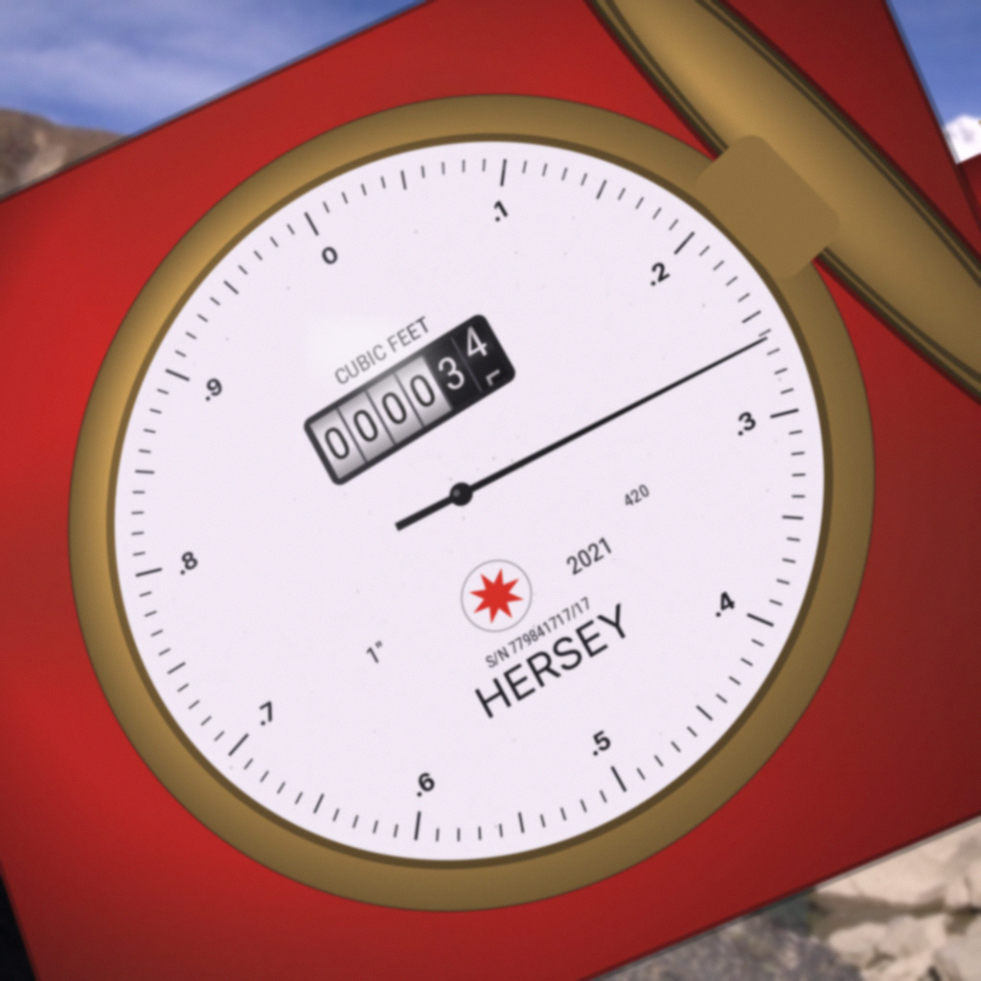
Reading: value=34.26 unit=ft³
